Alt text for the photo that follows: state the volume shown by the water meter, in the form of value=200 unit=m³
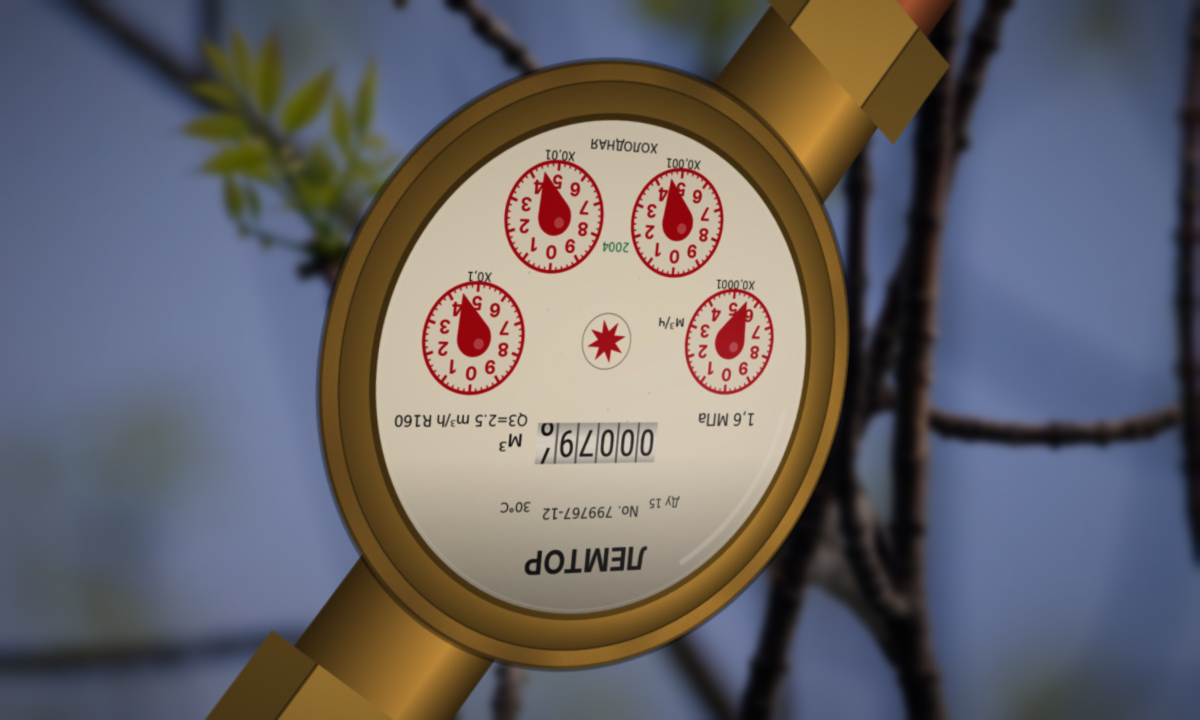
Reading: value=797.4445 unit=m³
